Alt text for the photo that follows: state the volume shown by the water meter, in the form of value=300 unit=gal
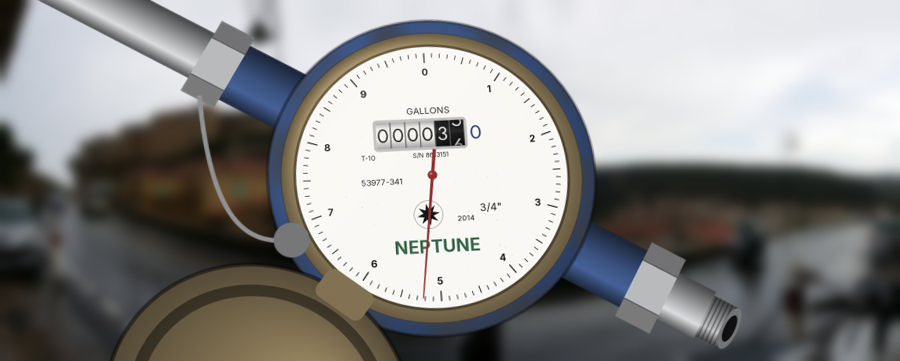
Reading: value=355.2 unit=gal
